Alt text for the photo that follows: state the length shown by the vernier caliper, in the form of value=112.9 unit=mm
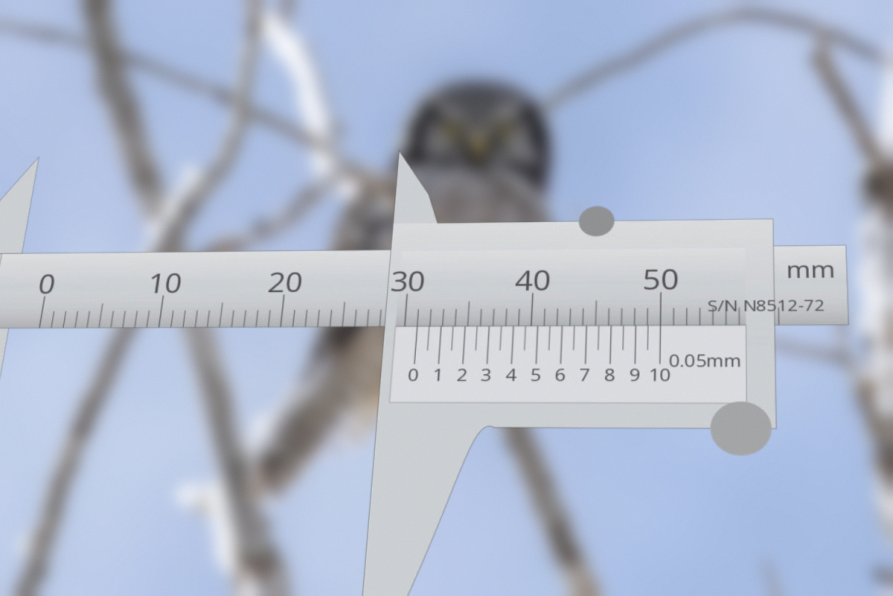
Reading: value=31.0 unit=mm
